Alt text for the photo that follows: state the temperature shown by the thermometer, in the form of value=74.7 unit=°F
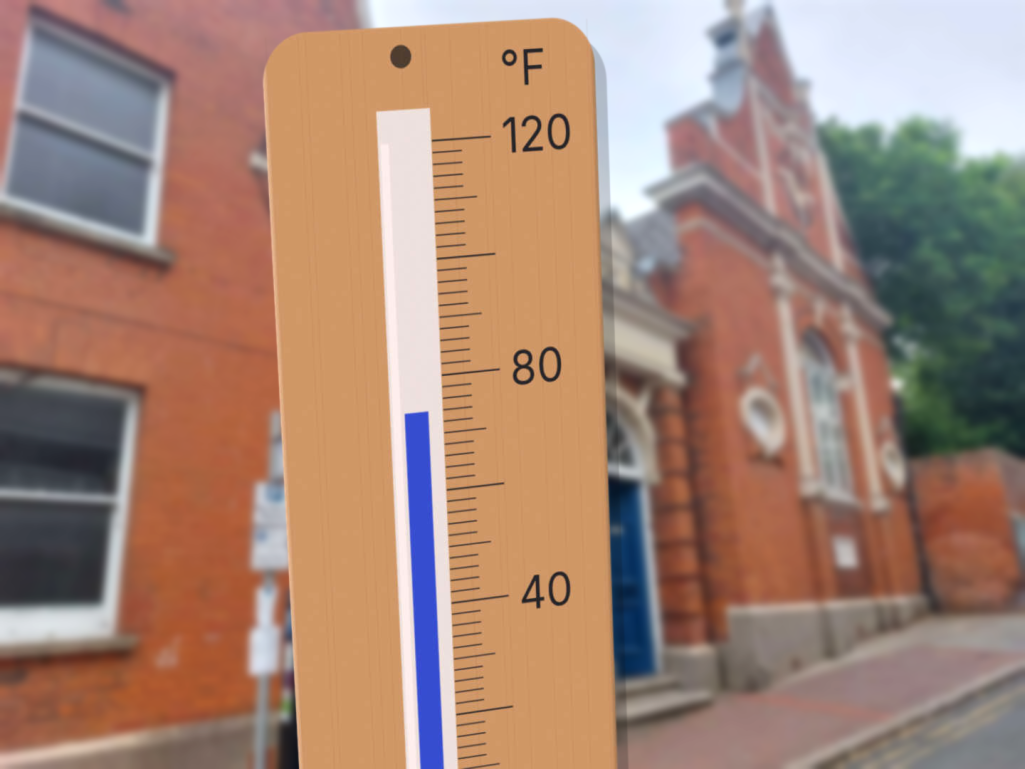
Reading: value=74 unit=°F
